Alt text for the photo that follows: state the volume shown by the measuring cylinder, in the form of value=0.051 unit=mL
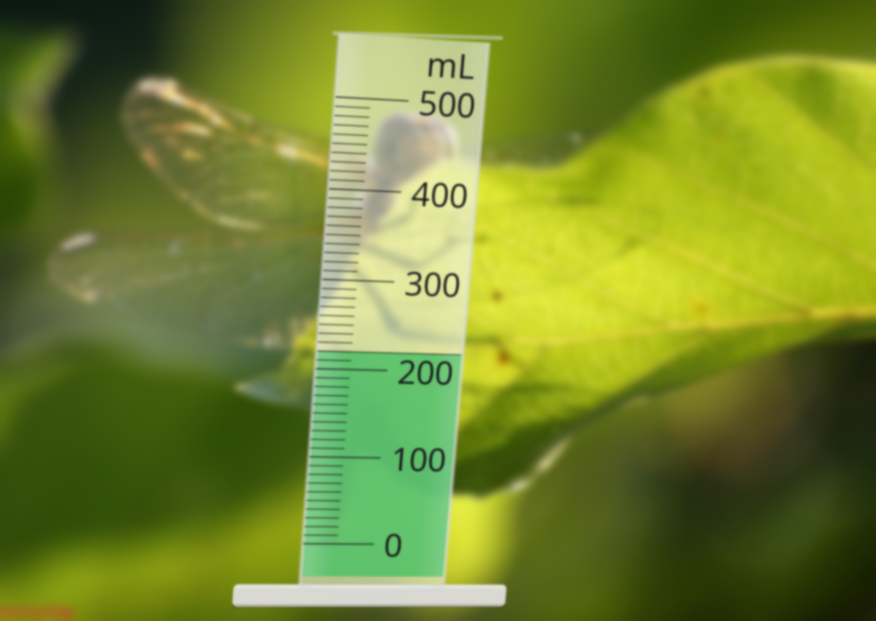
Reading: value=220 unit=mL
